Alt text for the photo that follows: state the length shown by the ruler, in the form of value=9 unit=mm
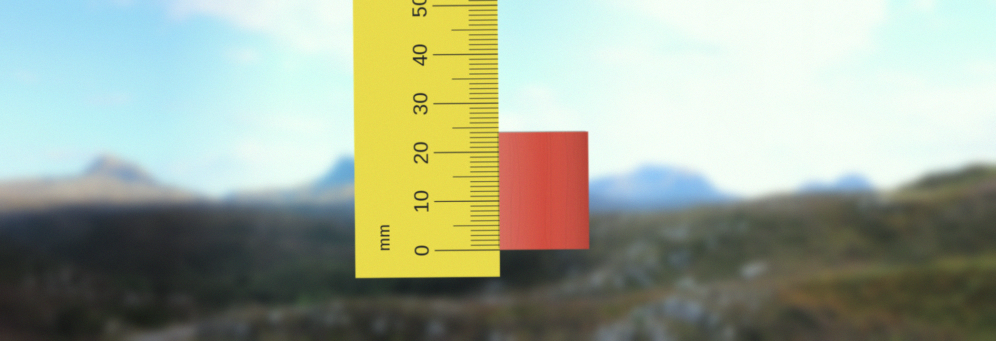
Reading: value=24 unit=mm
